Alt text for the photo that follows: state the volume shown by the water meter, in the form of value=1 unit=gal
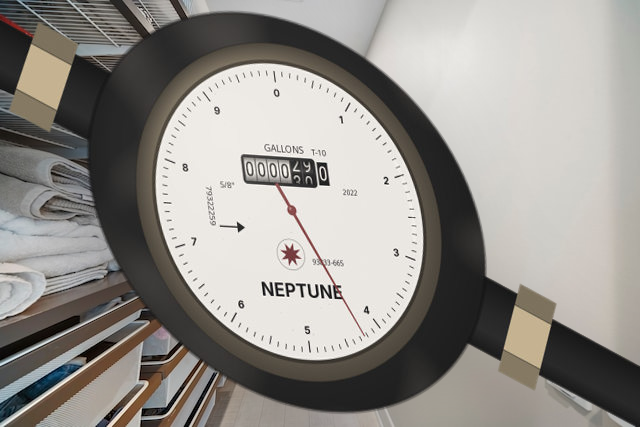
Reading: value=294.2 unit=gal
